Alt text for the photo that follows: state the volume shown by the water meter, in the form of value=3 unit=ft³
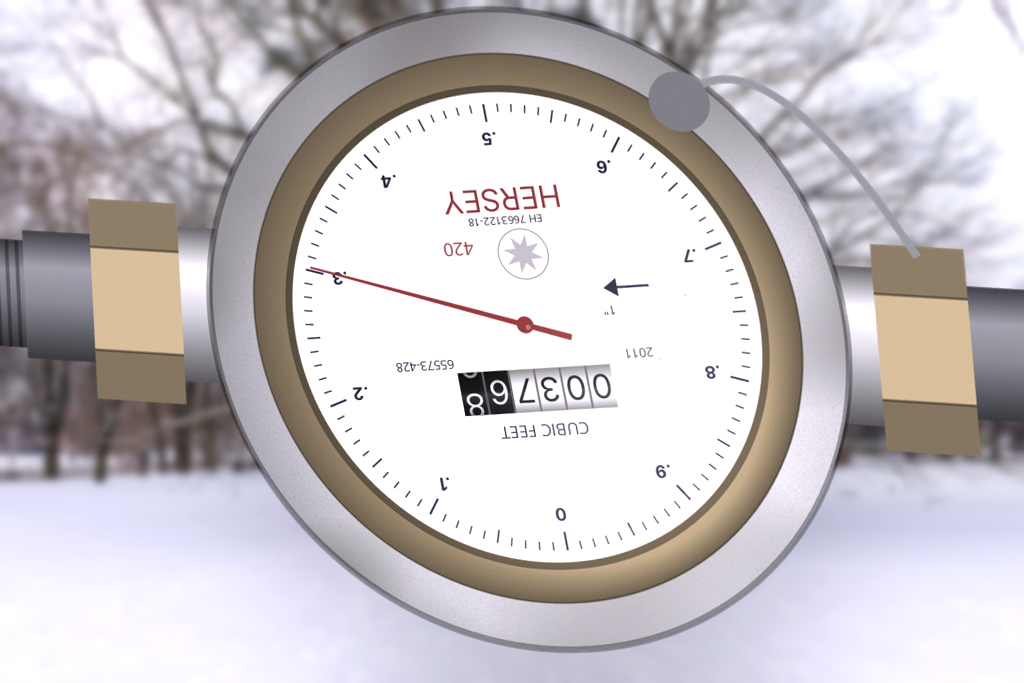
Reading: value=3768.30 unit=ft³
